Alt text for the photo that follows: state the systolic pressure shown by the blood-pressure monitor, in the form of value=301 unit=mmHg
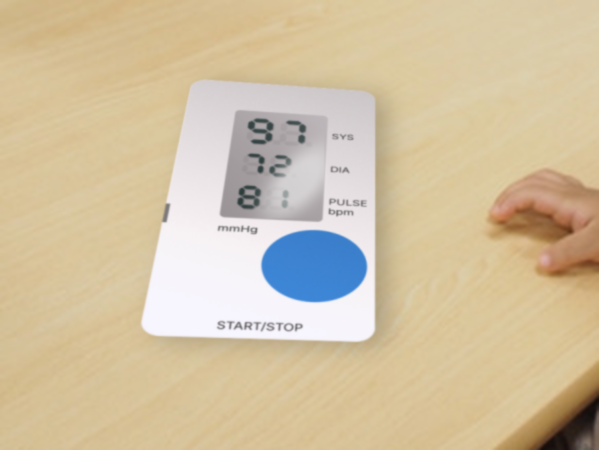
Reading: value=97 unit=mmHg
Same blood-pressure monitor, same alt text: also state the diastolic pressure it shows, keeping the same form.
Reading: value=72 unit=mmHg
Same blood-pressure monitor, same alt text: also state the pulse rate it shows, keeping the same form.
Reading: value=81 unit=bpm
